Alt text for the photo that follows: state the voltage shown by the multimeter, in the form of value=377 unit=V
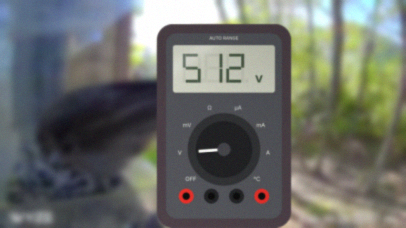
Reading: value=512 unit=V
